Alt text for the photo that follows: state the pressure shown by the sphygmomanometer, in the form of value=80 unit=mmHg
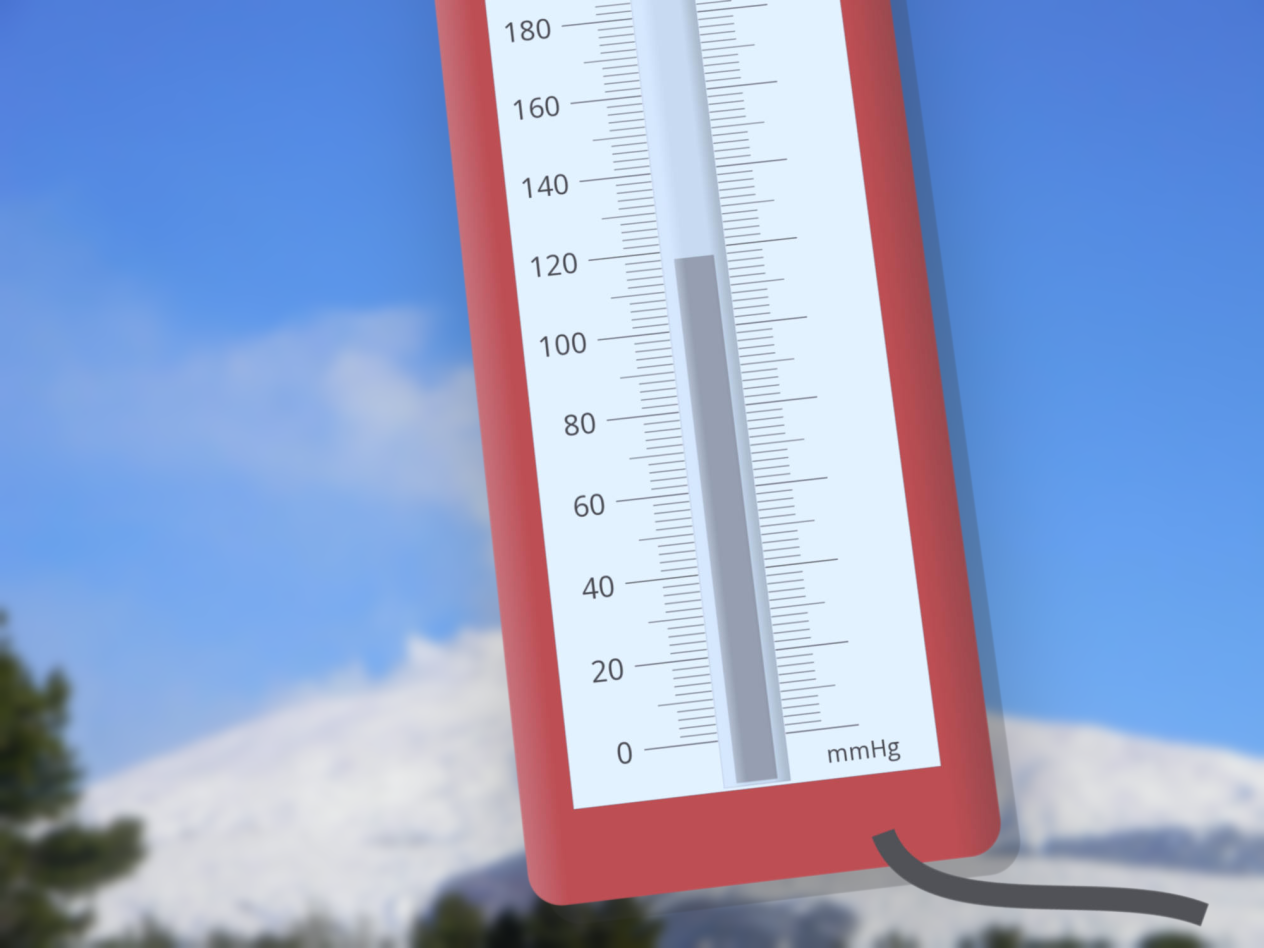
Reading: value=118 unit=mmHg
